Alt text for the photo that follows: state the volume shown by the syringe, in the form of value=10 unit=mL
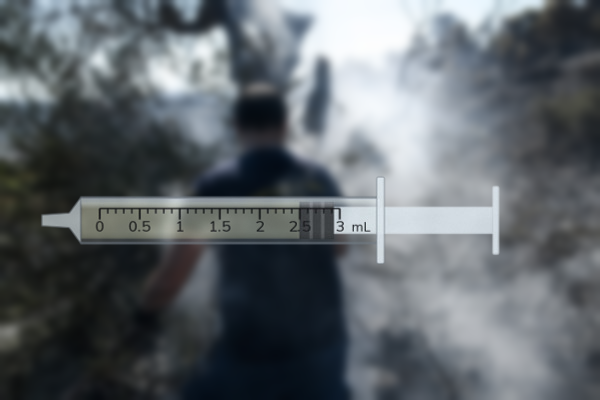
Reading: value=2.5 unit=mL
